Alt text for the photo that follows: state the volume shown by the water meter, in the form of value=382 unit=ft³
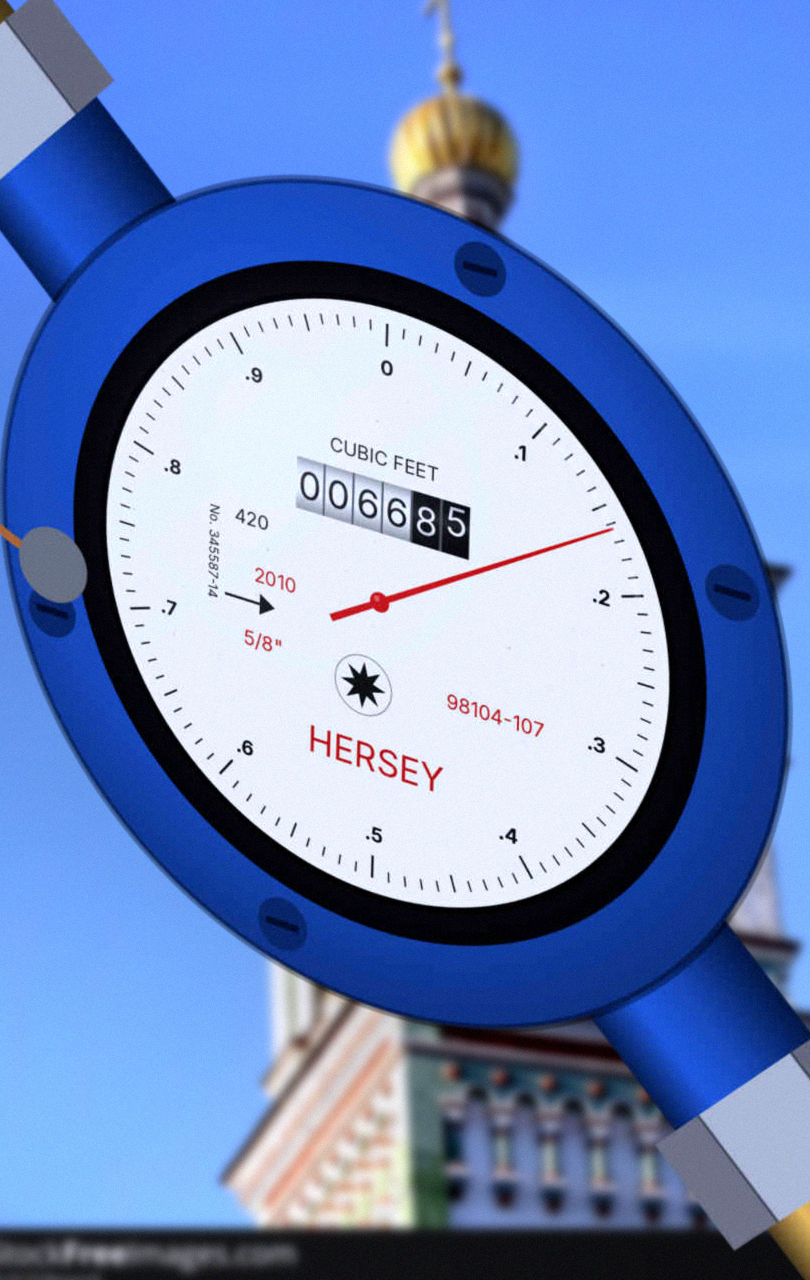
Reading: value=6685.16 unit=ft³
